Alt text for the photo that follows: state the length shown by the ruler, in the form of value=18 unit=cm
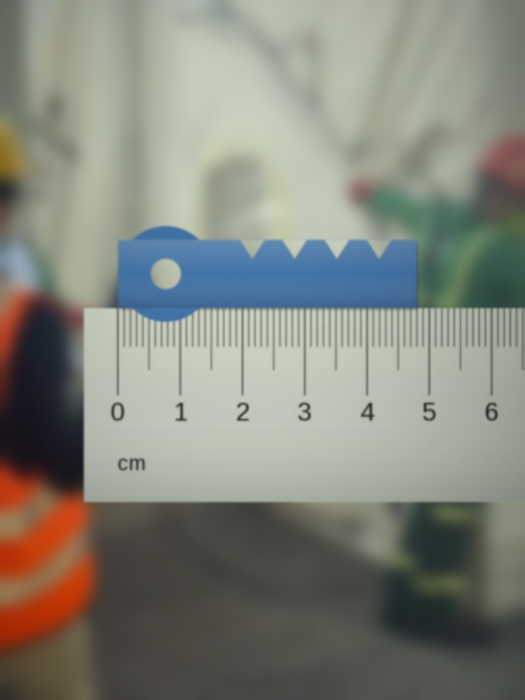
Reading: value=4.8 unit=cm
